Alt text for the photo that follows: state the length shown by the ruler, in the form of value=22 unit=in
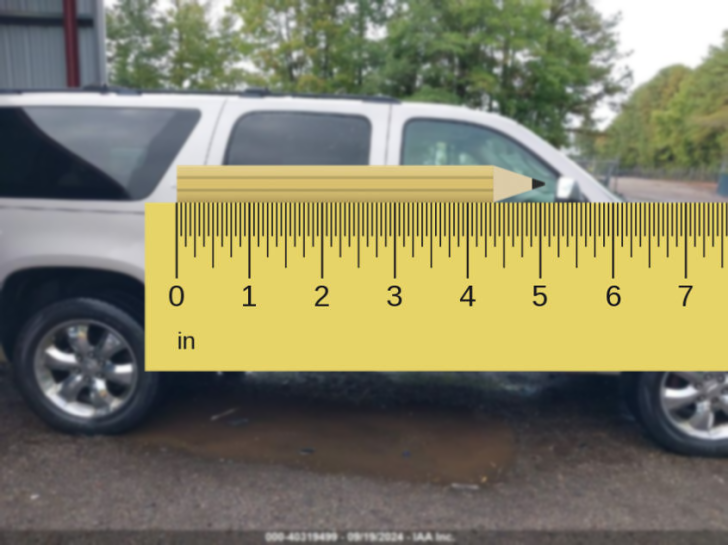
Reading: value=5.0625 unit=in
